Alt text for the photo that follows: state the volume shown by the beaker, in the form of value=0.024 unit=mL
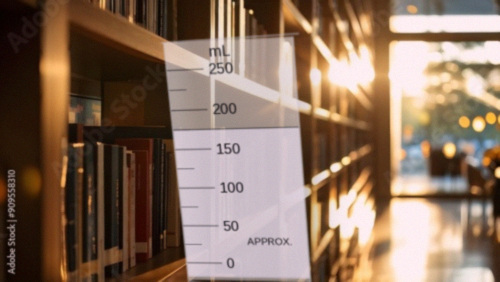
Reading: value=175 unit=mL
